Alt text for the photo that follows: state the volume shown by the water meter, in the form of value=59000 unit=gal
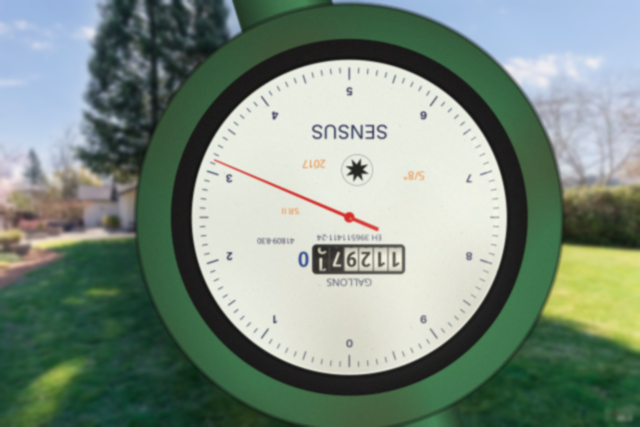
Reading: value=1129713.1 unit=gal
